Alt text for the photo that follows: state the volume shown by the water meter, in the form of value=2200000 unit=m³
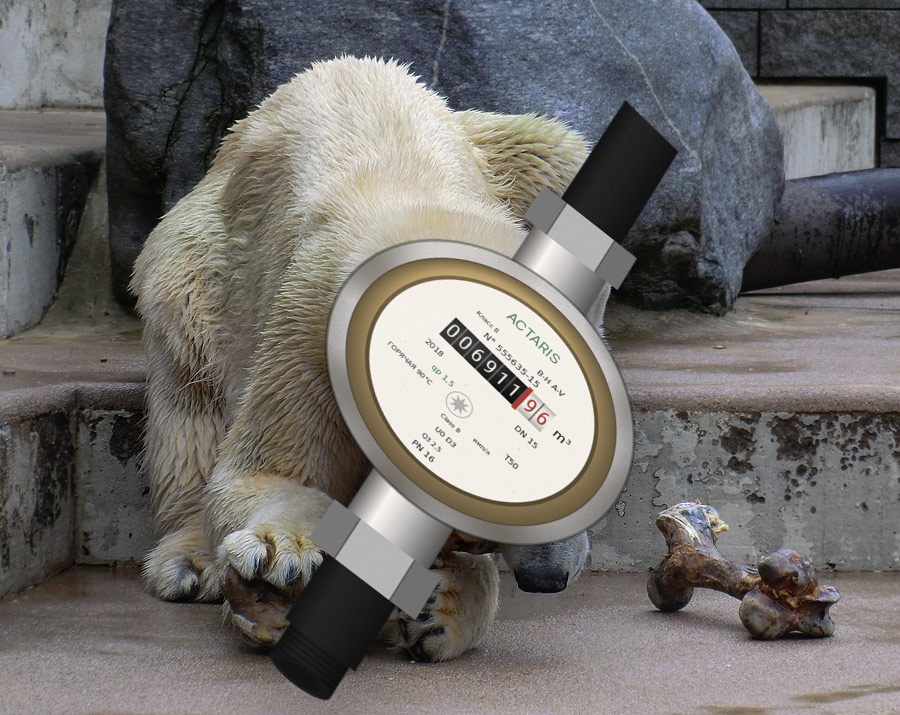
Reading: value=6911.96 unit=m³
